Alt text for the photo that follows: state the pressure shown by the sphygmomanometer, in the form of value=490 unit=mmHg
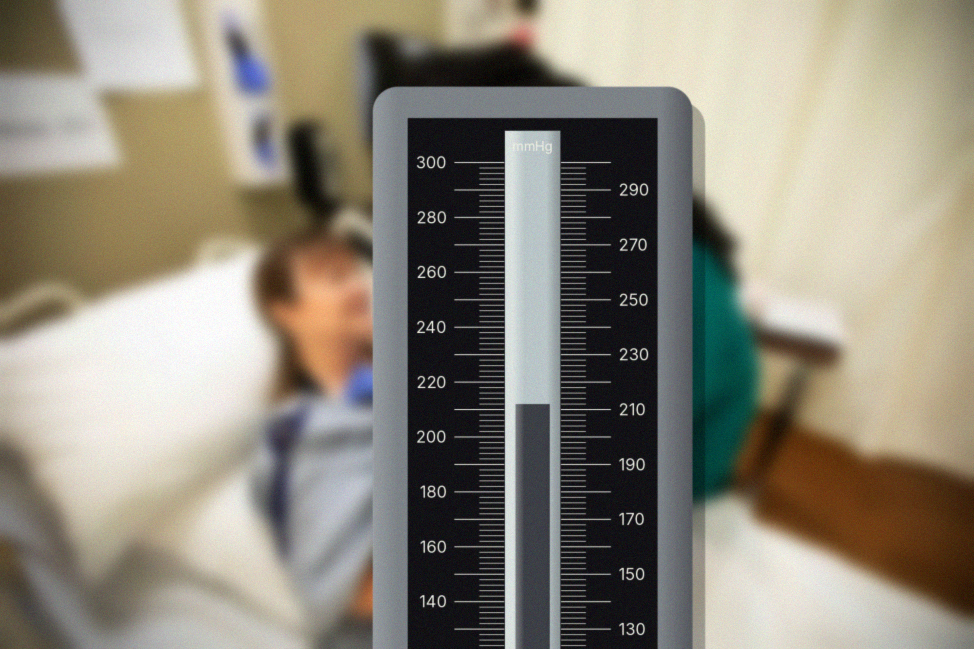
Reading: value=212 unit=mmHg
